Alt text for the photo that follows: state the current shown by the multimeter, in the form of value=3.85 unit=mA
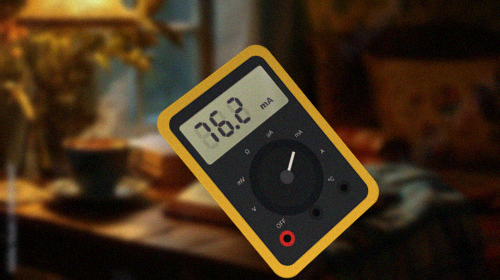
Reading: value=76.2 unit=mA
